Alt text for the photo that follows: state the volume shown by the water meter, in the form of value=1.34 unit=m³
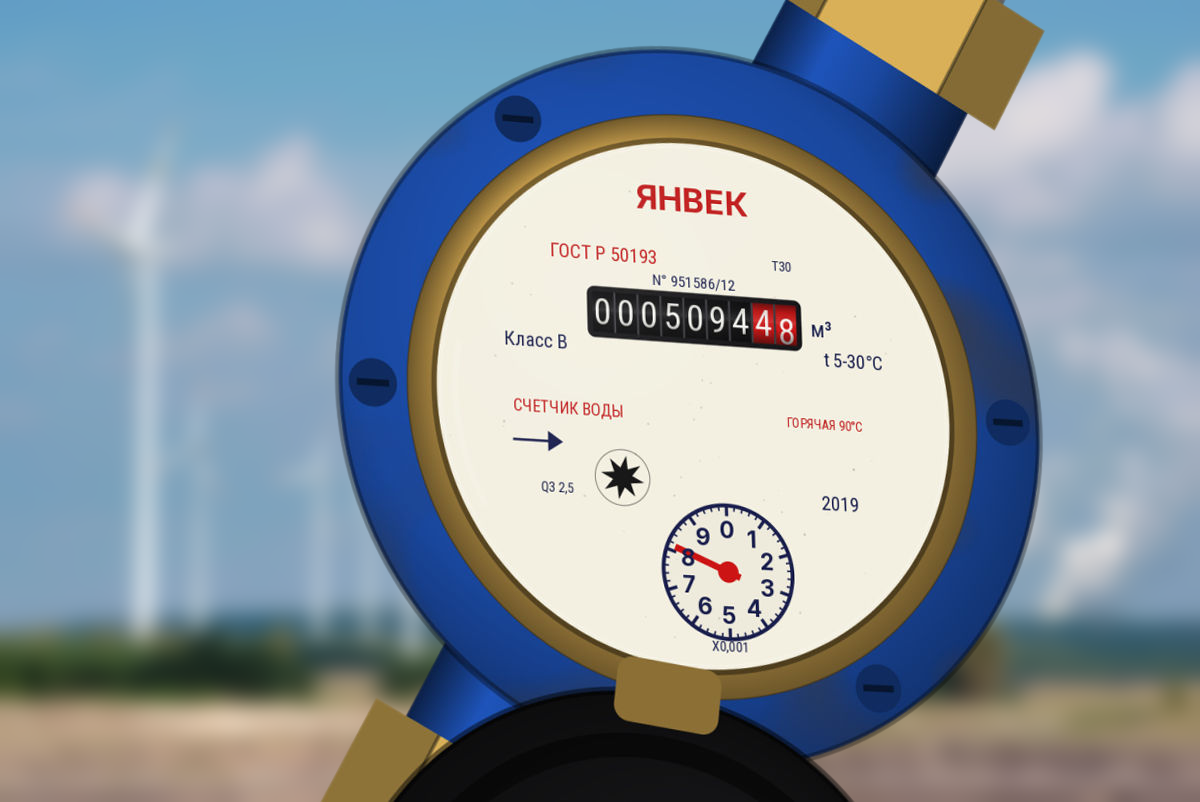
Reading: value=5094.478 unit=m³
